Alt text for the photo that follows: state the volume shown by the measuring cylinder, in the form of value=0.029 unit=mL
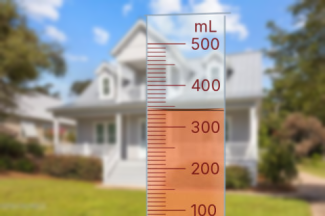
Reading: value=340 unit=mL
